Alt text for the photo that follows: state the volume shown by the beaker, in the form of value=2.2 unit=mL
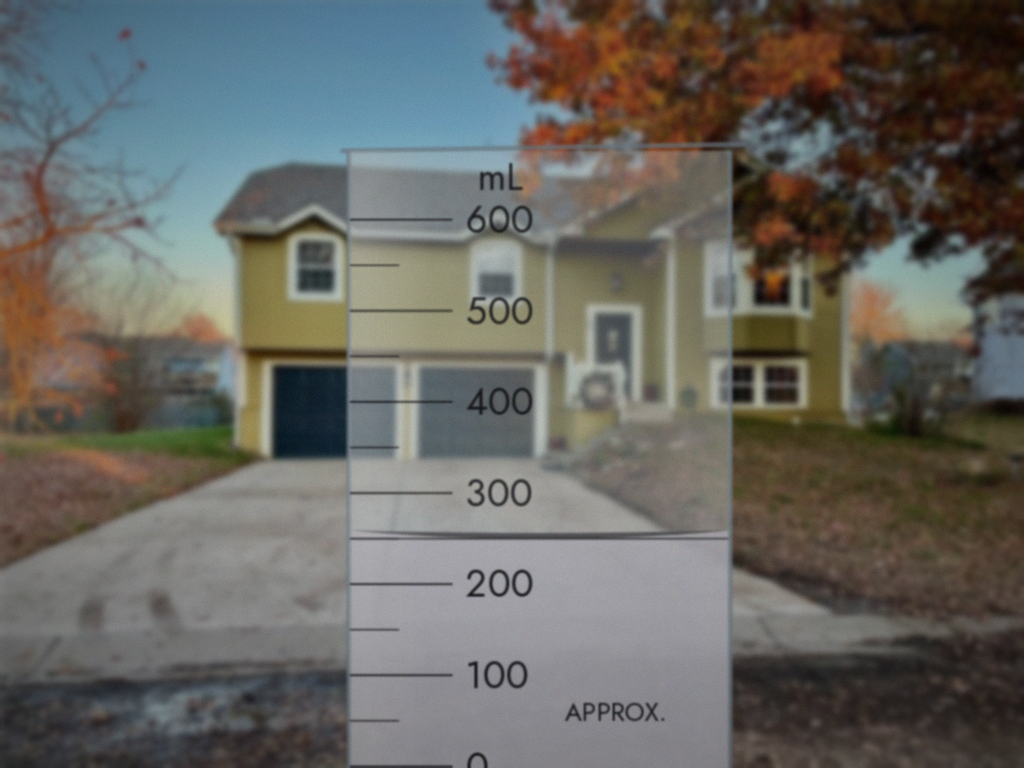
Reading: value=250 unit=mL
